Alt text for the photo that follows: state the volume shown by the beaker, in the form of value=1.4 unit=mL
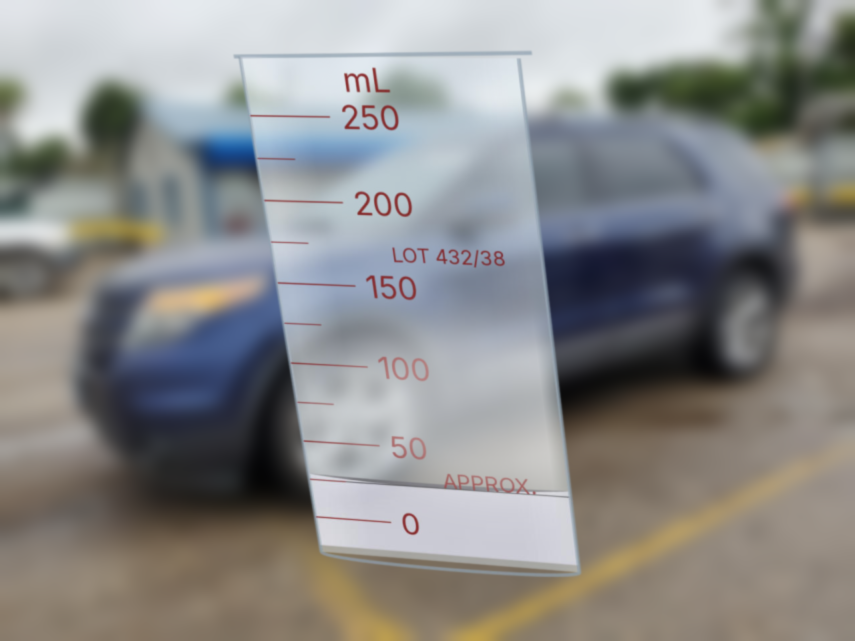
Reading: value=25 unit=mL
